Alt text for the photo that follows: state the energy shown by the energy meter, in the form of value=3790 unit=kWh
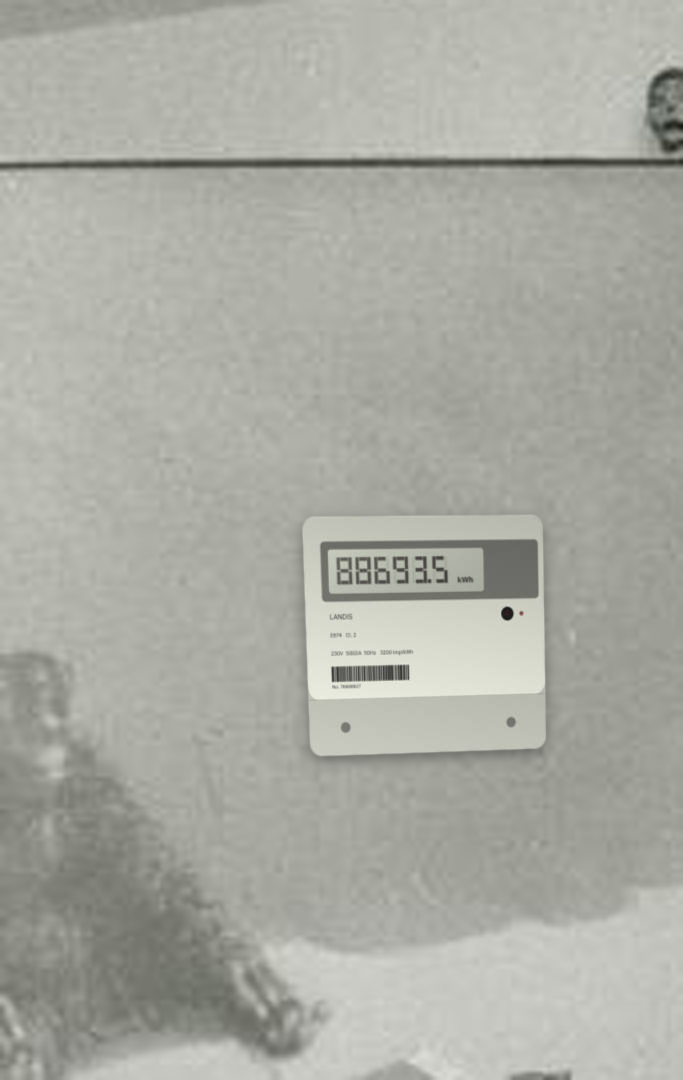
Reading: value=88693.5 unit=kWh
